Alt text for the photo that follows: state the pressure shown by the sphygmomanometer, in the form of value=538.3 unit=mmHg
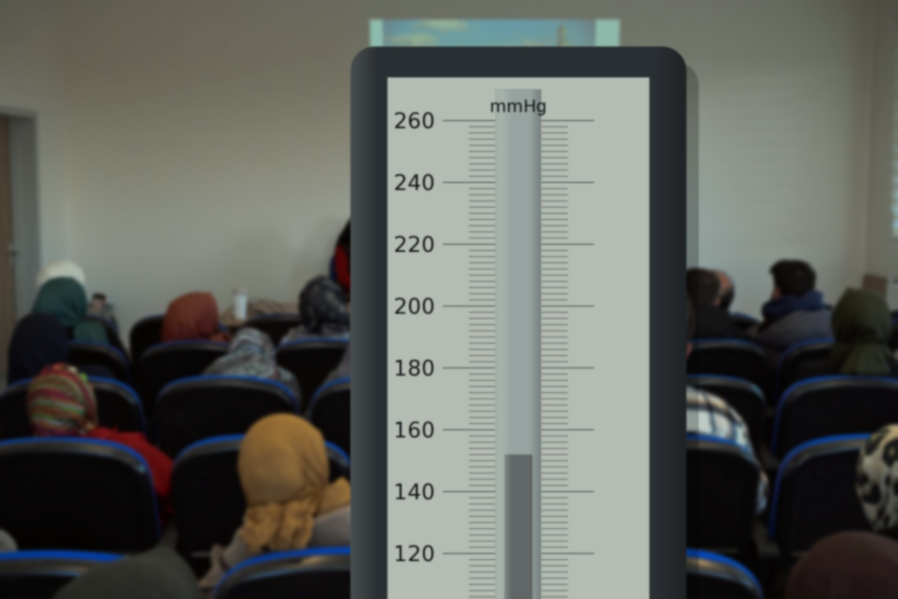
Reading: value=152 unit=mmHg
